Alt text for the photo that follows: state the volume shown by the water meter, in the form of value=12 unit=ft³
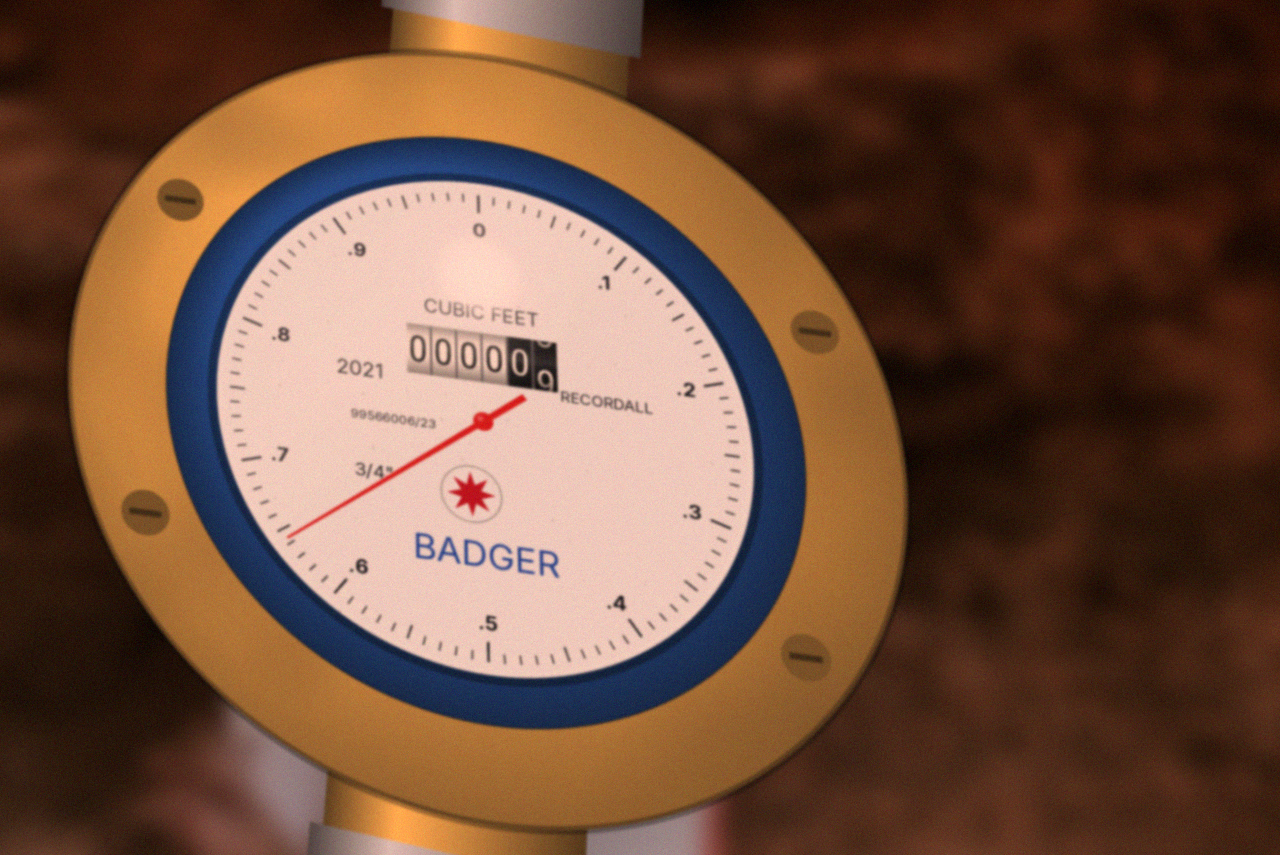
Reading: value=8.64 unit=ft³
